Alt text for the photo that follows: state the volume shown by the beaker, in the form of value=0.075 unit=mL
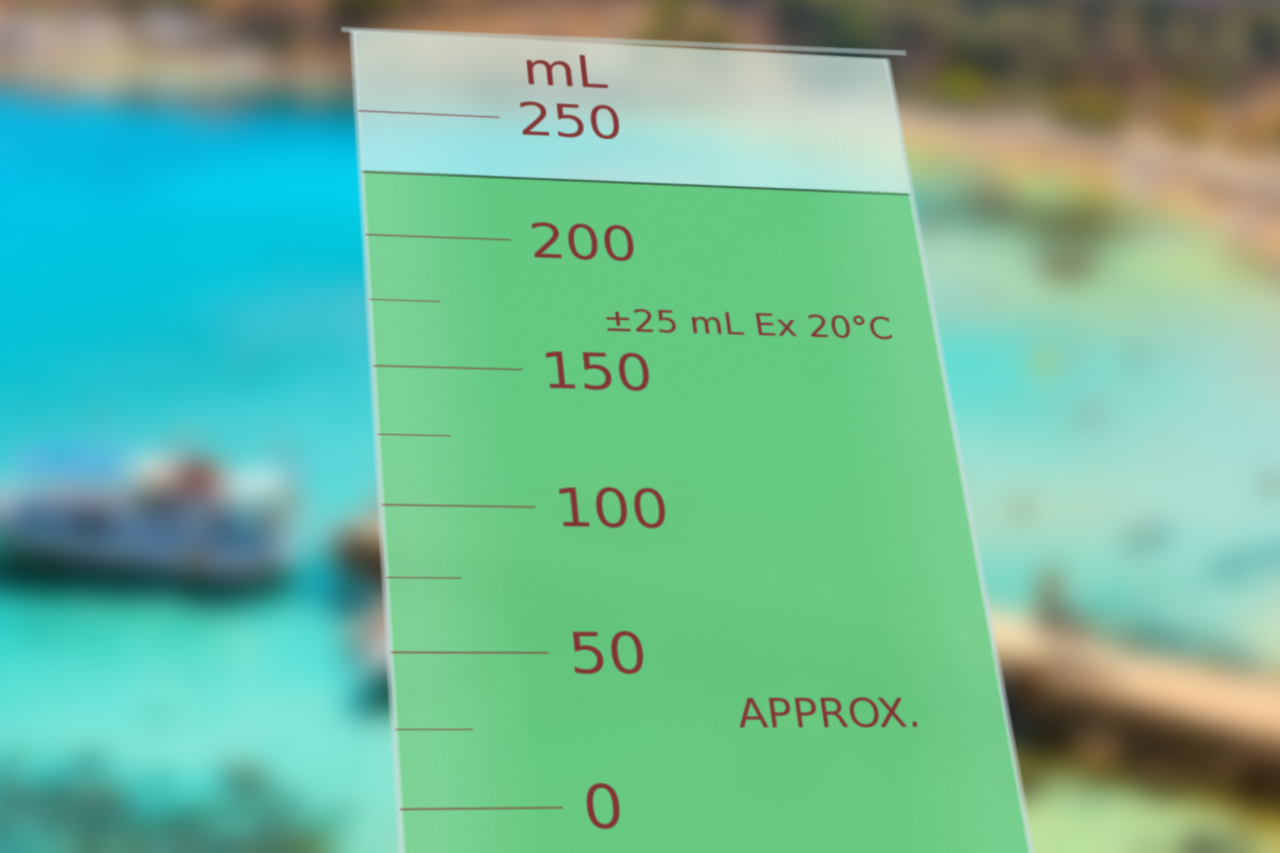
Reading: value=225 unit=mL
